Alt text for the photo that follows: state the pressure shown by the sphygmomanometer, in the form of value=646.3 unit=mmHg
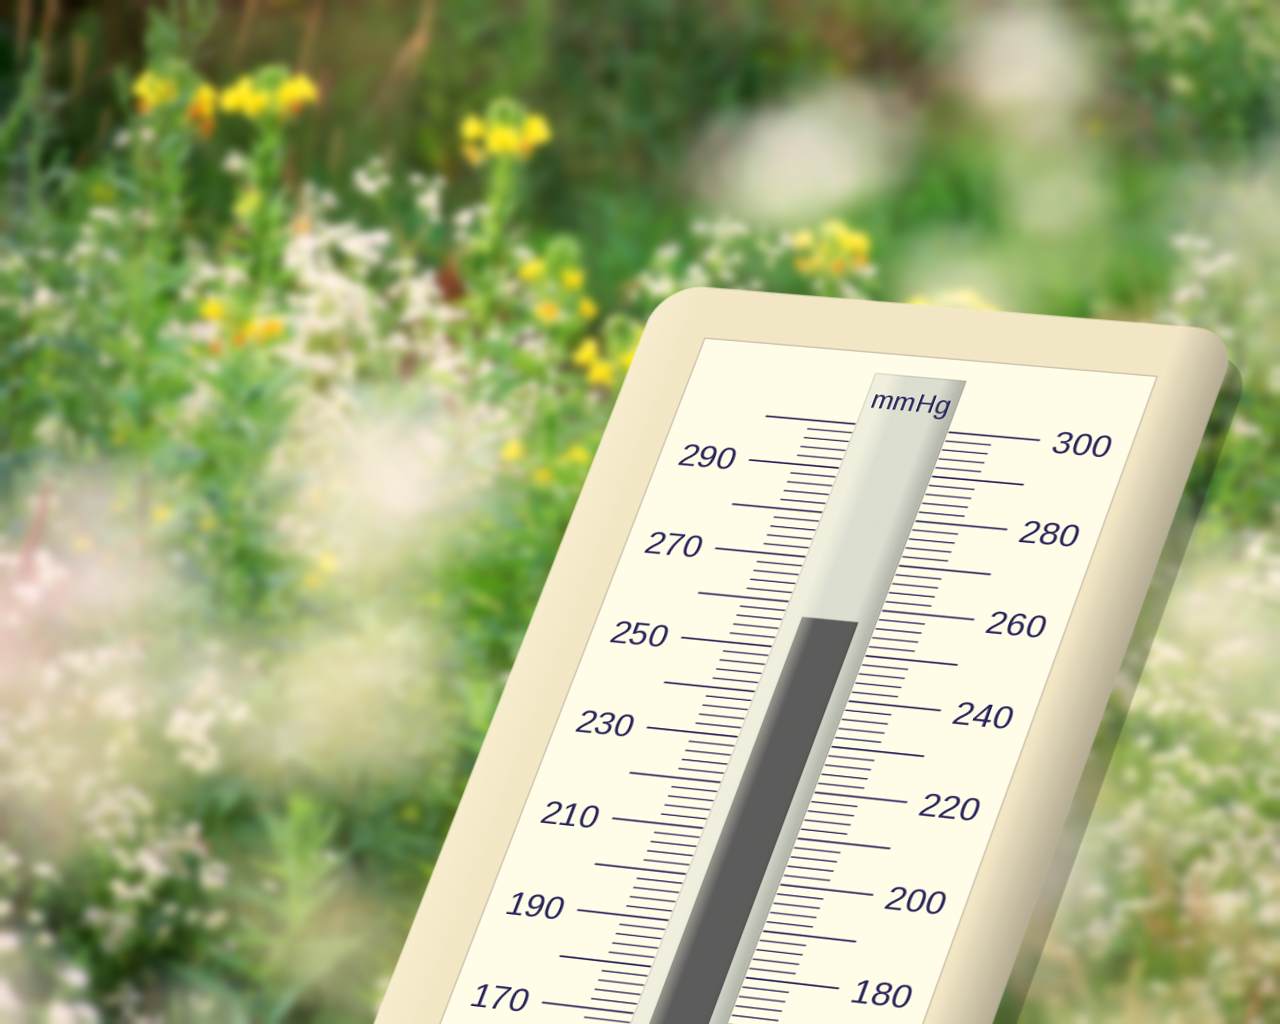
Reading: value=257 unit=mmHg
